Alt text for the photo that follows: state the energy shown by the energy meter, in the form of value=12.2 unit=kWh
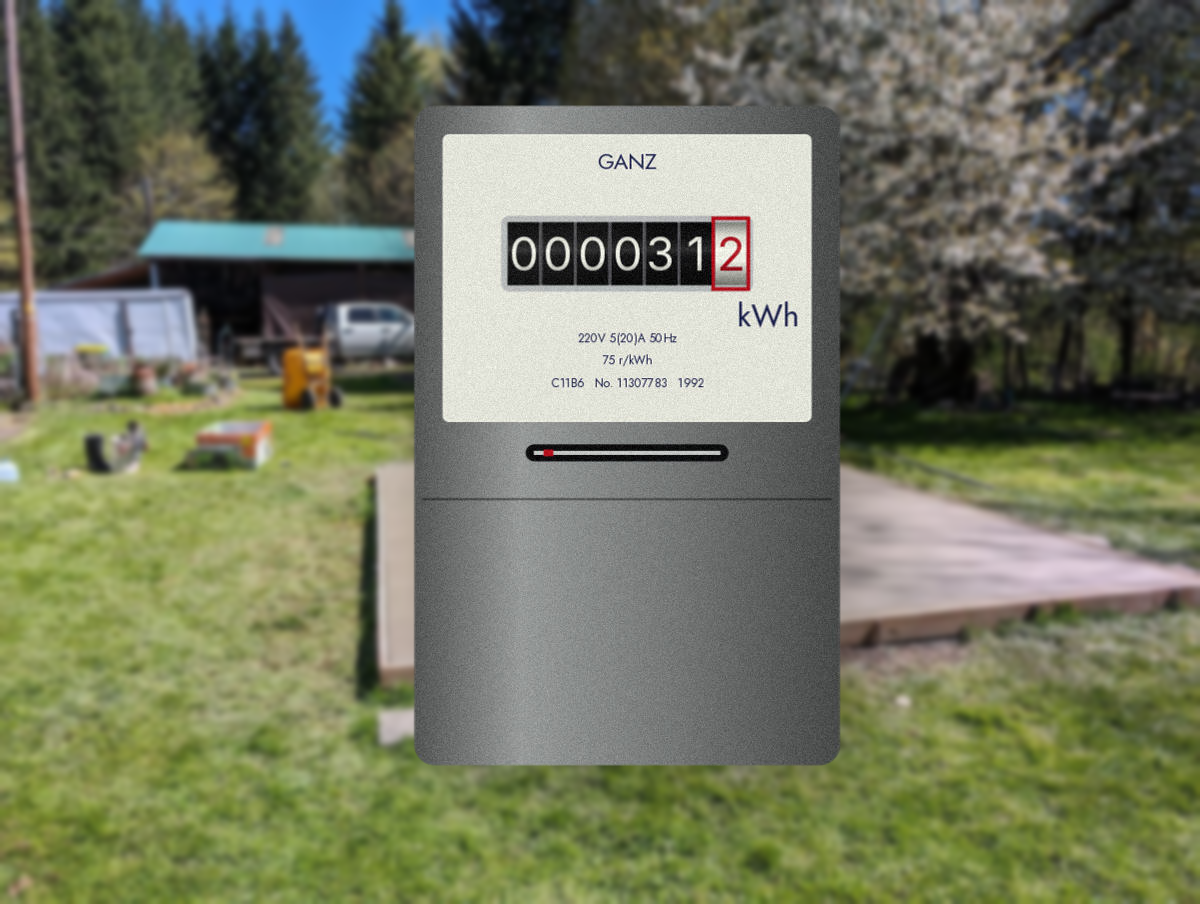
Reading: value=31.2 unit=kWh
